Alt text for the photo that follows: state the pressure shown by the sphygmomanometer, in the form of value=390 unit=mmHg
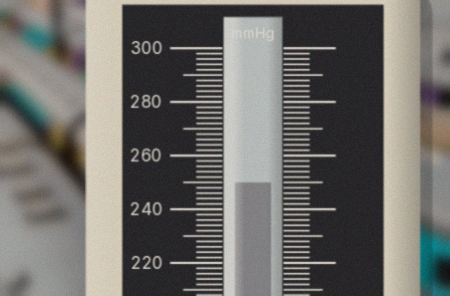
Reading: value=250 unit=mmHg
